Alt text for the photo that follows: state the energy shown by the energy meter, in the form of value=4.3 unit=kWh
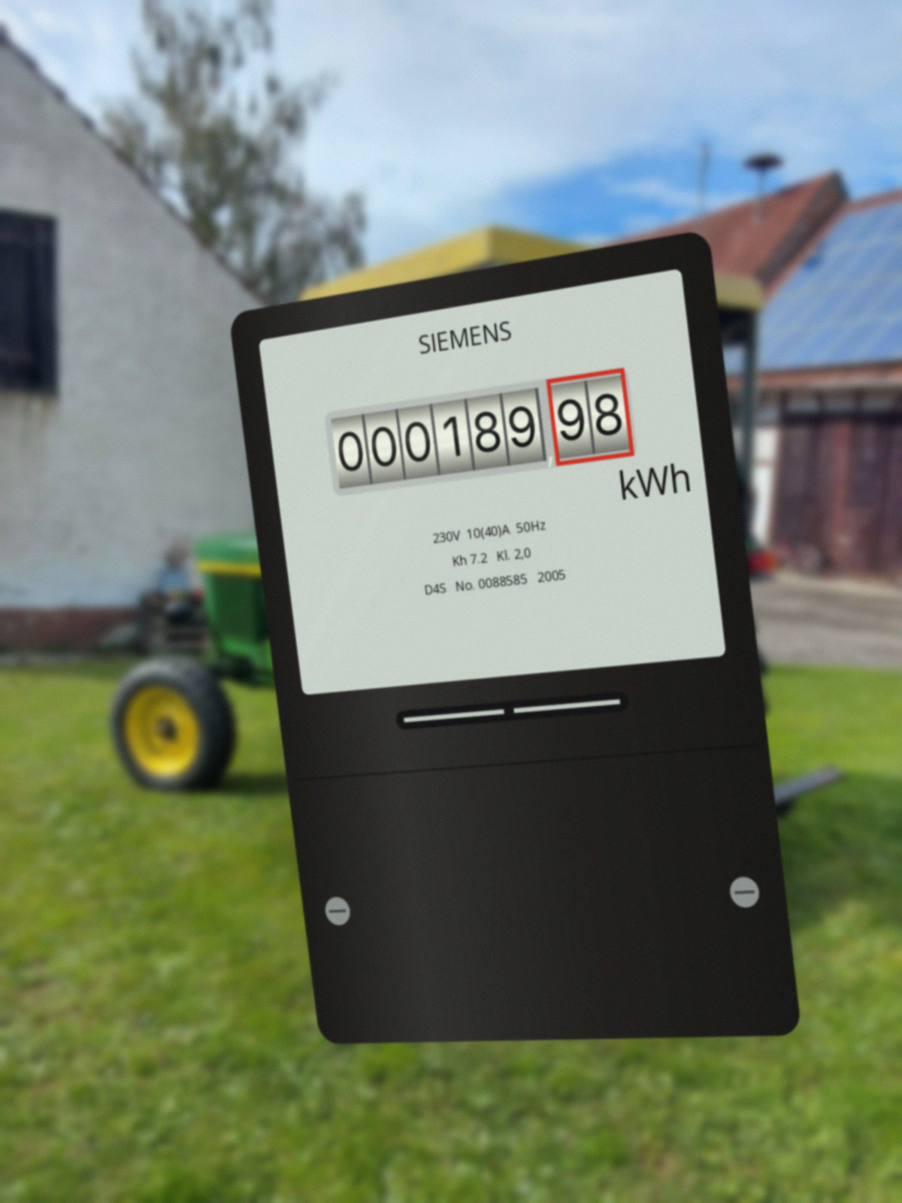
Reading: value=189.98 unit=kWh
